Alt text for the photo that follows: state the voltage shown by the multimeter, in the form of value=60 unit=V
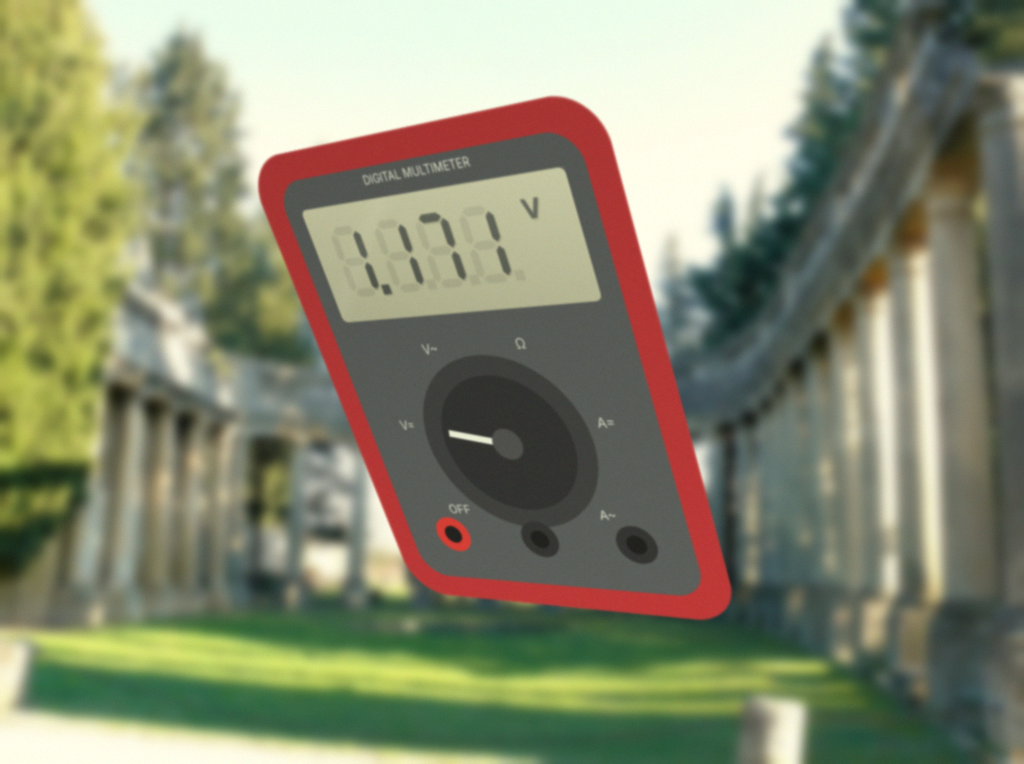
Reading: value=1.171 unit=V
